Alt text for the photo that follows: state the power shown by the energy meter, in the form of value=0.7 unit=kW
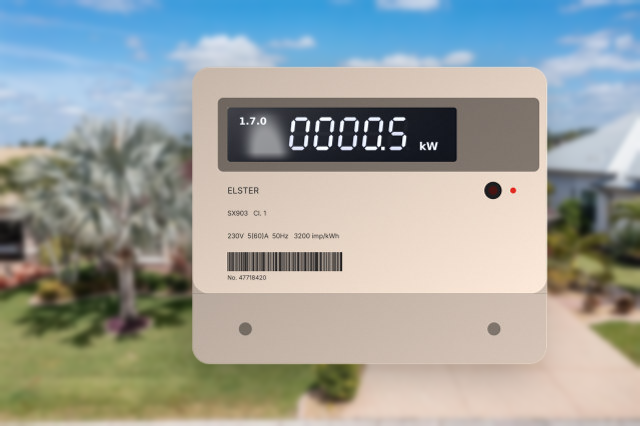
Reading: value=0.5 unit=kW
